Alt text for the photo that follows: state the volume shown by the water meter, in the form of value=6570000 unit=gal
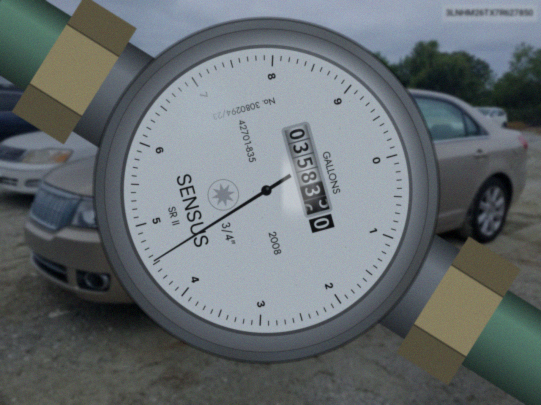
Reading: value=358354.5 unit=gal
